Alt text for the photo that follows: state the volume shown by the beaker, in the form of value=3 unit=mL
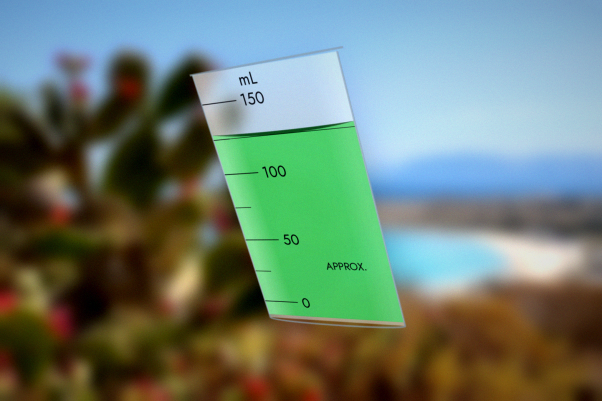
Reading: value=125 unit=mL
